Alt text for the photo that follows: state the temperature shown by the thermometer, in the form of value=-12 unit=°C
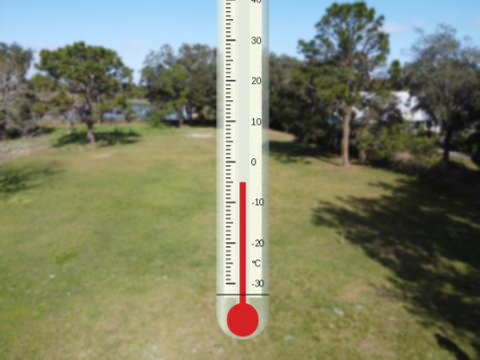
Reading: value=-5 unit=°C
